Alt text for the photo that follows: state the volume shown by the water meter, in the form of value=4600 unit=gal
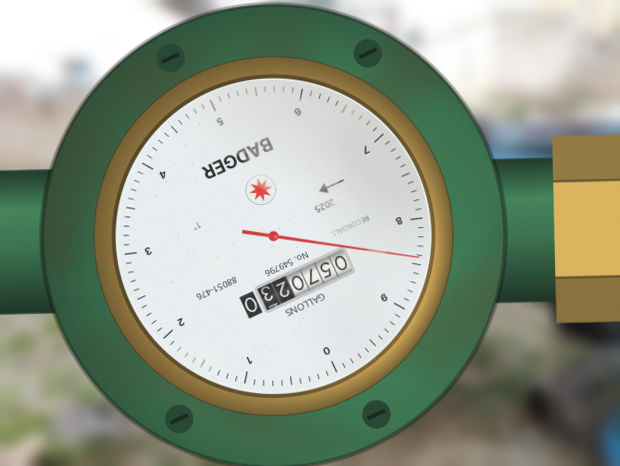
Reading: value=570228.4 unit=gal
